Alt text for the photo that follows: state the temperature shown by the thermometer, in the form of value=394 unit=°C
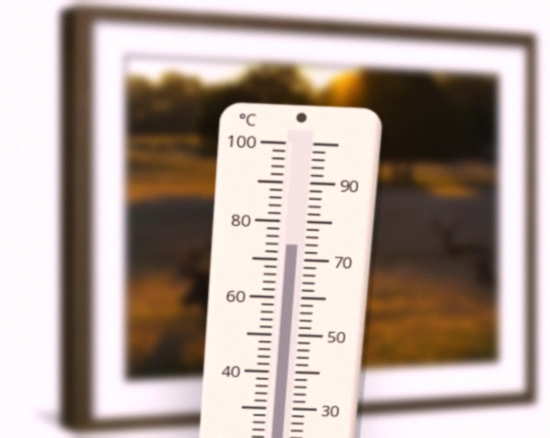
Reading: value=74 unit=°C
